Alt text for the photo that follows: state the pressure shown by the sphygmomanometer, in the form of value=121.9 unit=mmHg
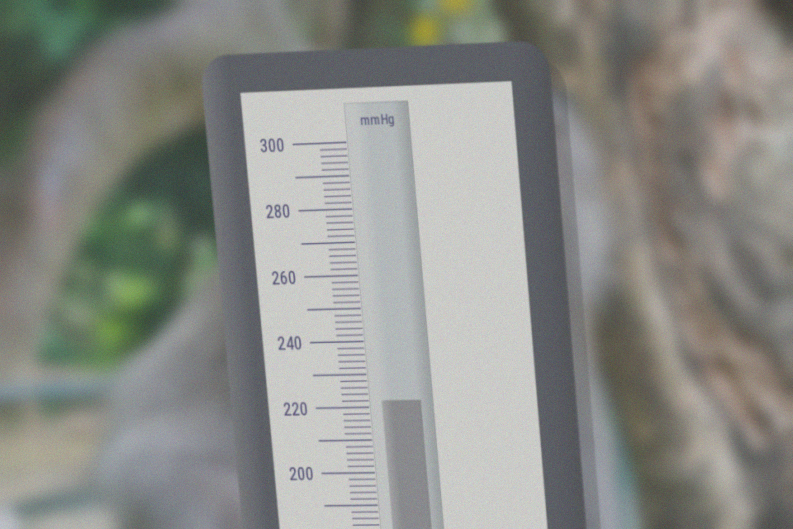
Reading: value=222 unit=mmHg
